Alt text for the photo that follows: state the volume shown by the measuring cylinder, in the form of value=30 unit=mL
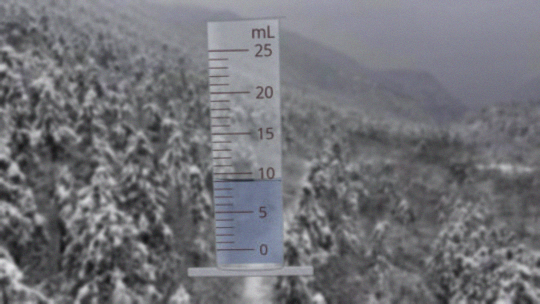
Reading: value=9 unit=mL
